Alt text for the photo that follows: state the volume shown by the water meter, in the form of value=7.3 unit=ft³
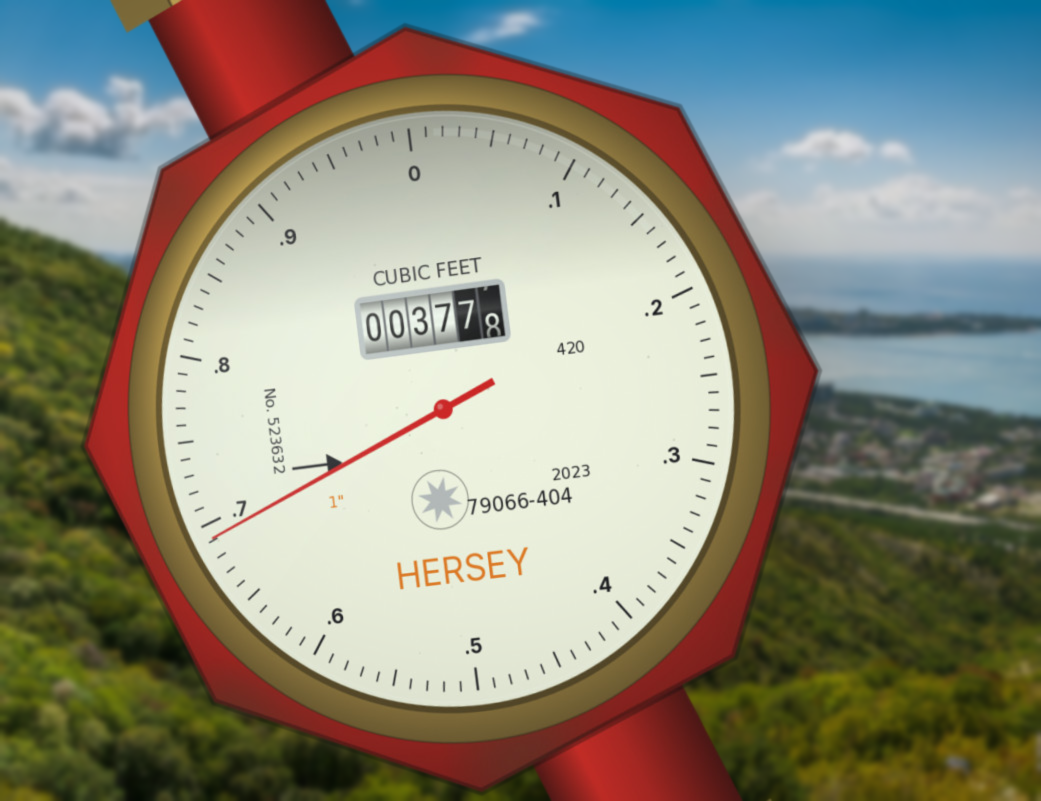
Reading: value=3777.69 unit=ft³
